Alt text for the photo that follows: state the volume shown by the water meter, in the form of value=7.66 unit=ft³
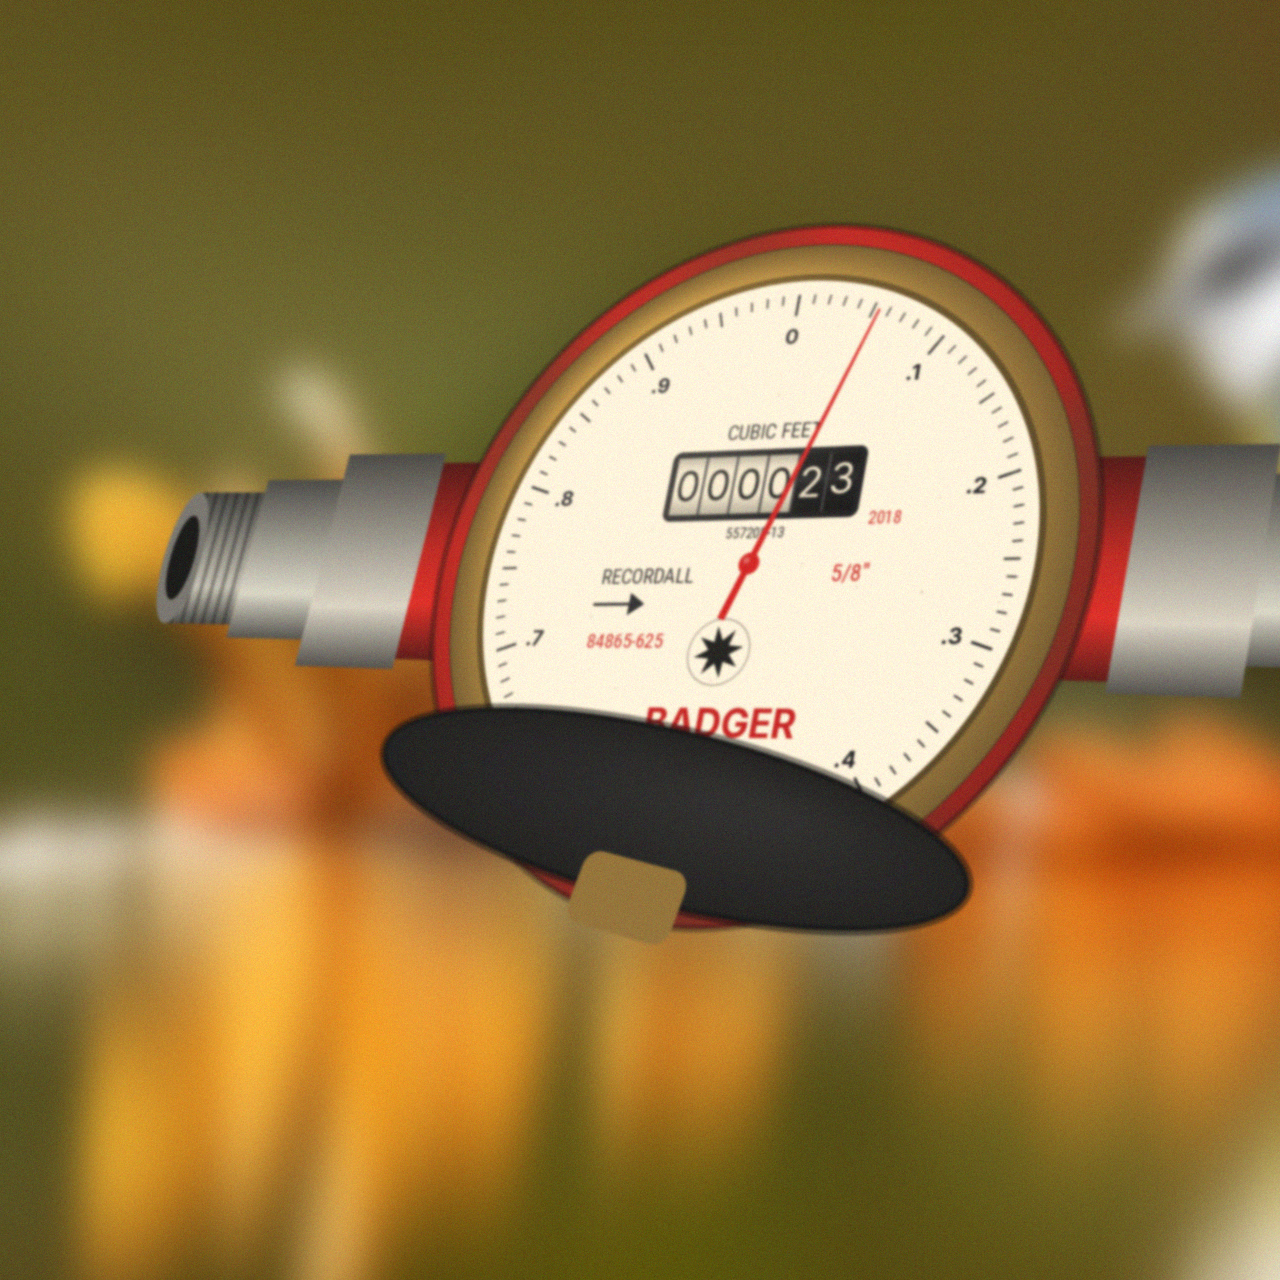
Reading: value=23.05 unit=ft³
